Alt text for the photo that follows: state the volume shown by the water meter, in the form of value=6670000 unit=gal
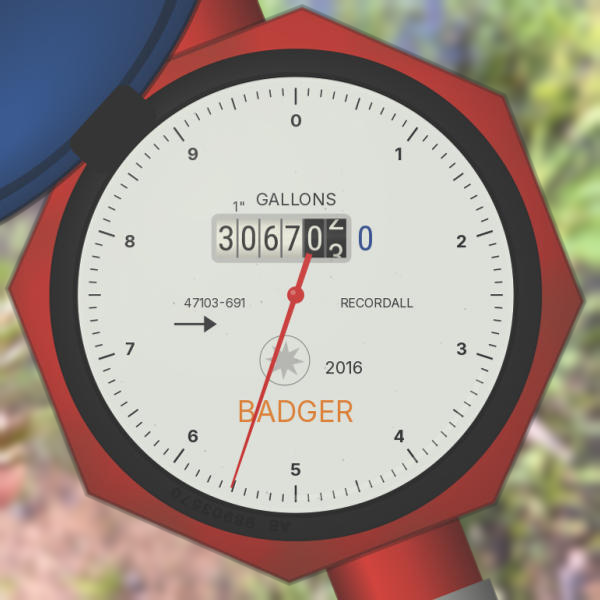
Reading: value=3067025.5 unit=gal
